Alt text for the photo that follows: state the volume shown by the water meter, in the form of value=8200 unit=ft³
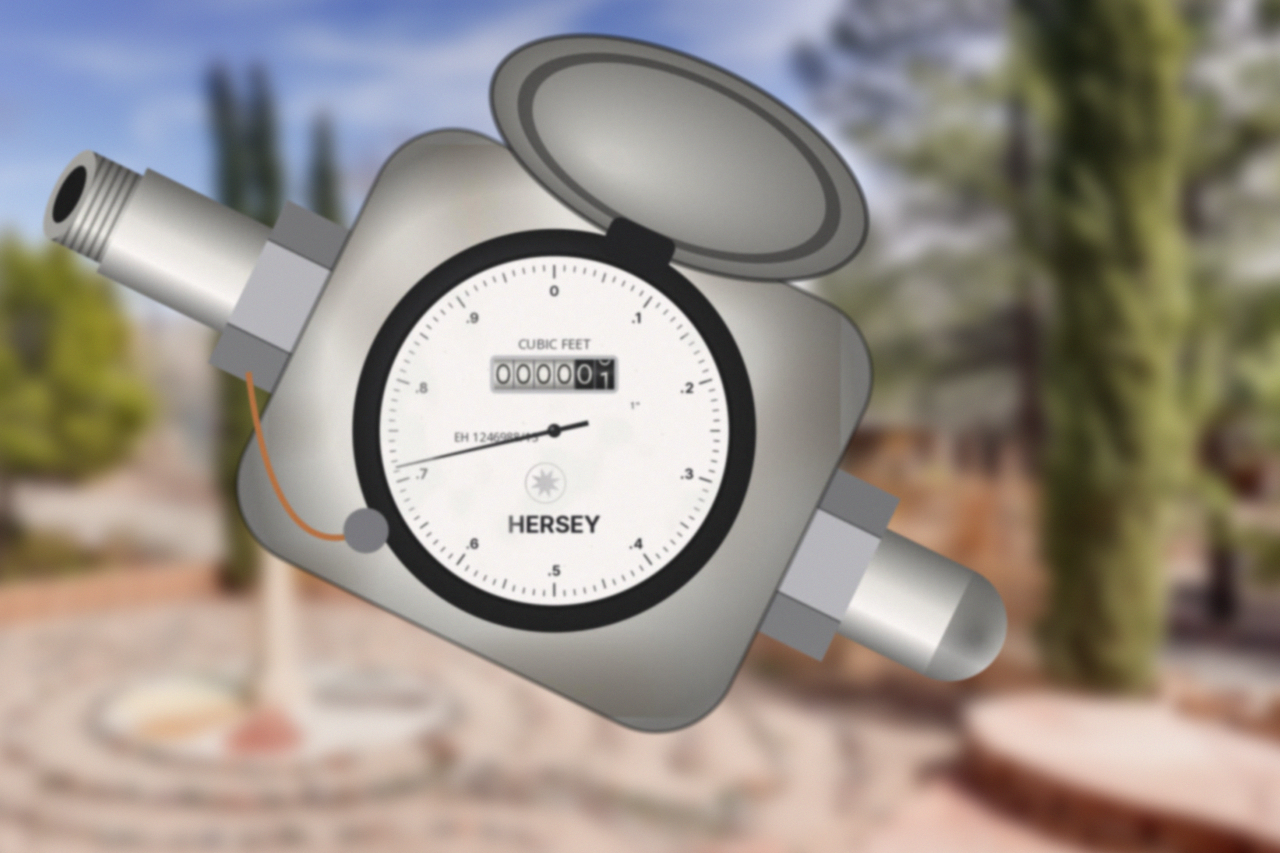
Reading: value=0.71 unit=ft³
